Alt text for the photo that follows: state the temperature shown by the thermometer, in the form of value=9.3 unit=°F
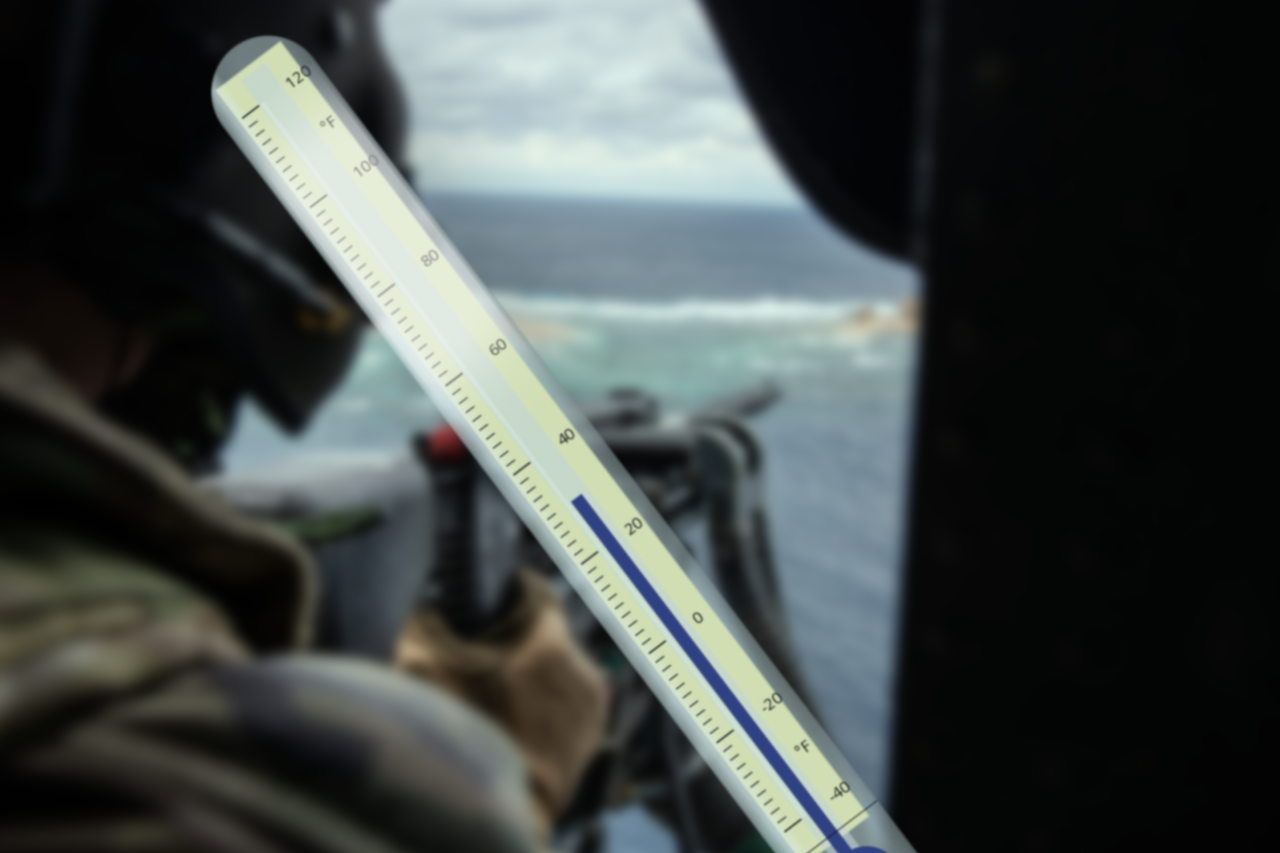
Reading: value=30 unit=°F
